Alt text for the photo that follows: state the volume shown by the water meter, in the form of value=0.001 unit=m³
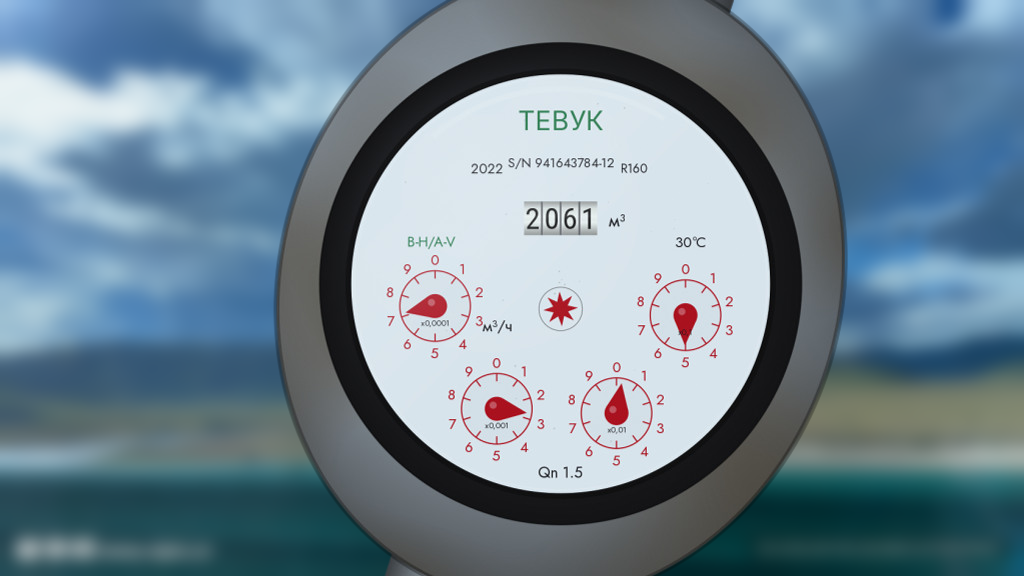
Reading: value=2061.5027 unit=m³
